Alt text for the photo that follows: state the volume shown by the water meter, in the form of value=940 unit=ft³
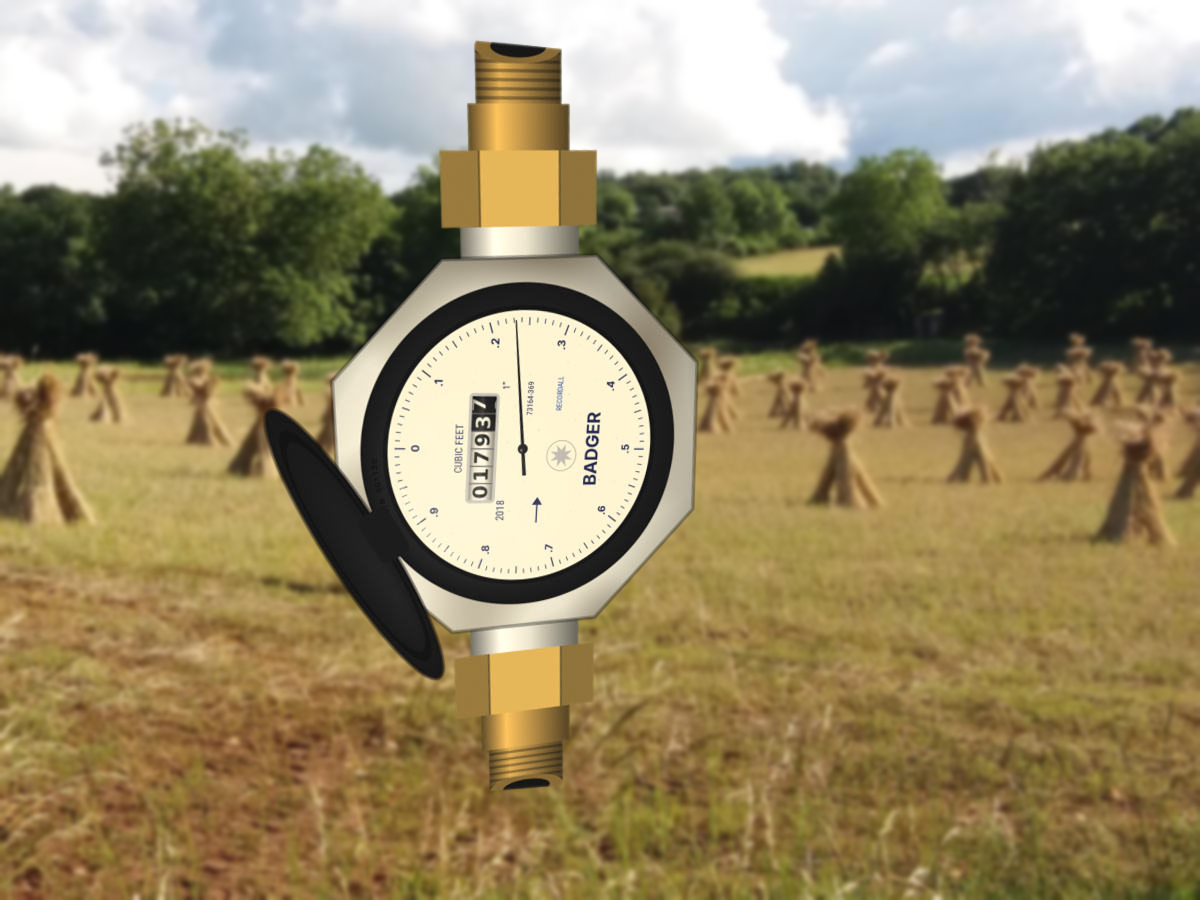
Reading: value=17937.23 unit=ft³
